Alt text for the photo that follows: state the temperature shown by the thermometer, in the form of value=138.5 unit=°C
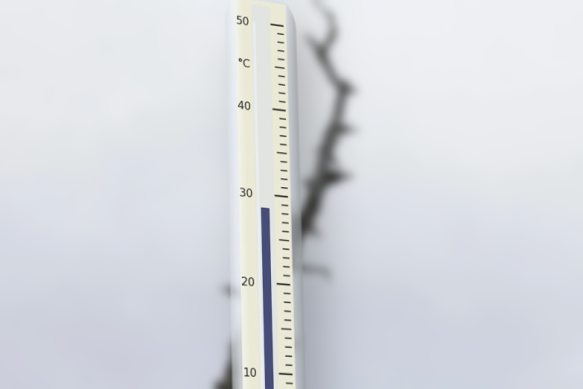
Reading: value=28.5 unit=°C
